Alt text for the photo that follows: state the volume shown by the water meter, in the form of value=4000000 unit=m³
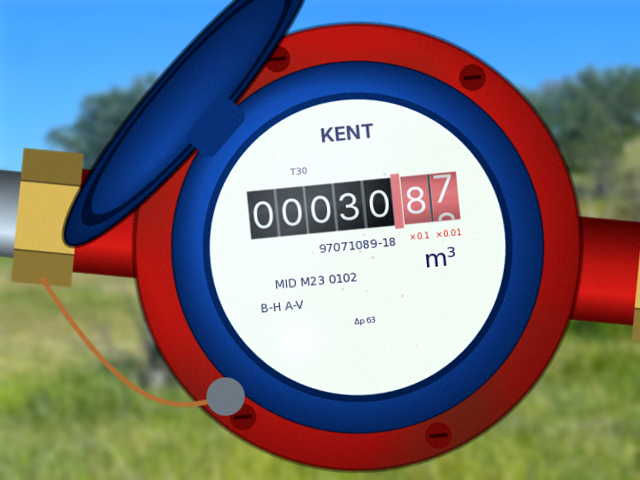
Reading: value=30.87 unit=m³
